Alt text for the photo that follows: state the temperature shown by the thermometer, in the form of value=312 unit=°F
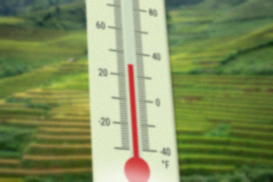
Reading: value=30 unit=°F
